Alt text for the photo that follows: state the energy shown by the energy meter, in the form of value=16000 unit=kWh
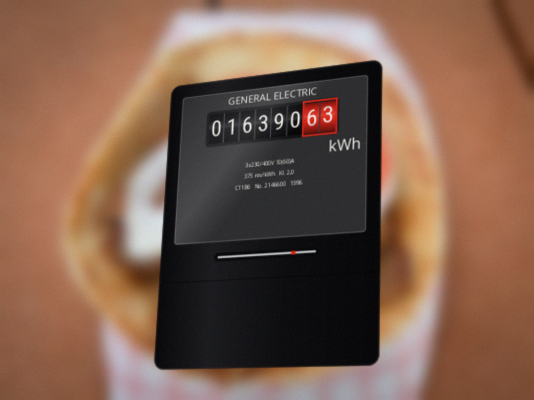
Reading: value=16390.63 unit=kWh
